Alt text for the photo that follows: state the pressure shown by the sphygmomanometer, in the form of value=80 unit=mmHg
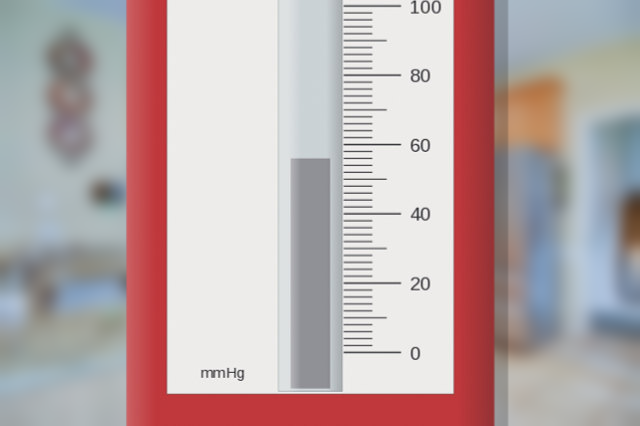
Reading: value=56 unit=mmHg
